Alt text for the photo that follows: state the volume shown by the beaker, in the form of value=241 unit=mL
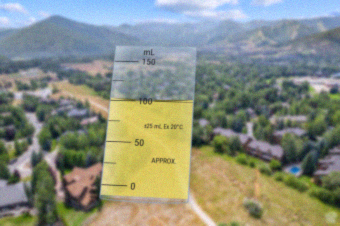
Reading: value=100 unit=mL
